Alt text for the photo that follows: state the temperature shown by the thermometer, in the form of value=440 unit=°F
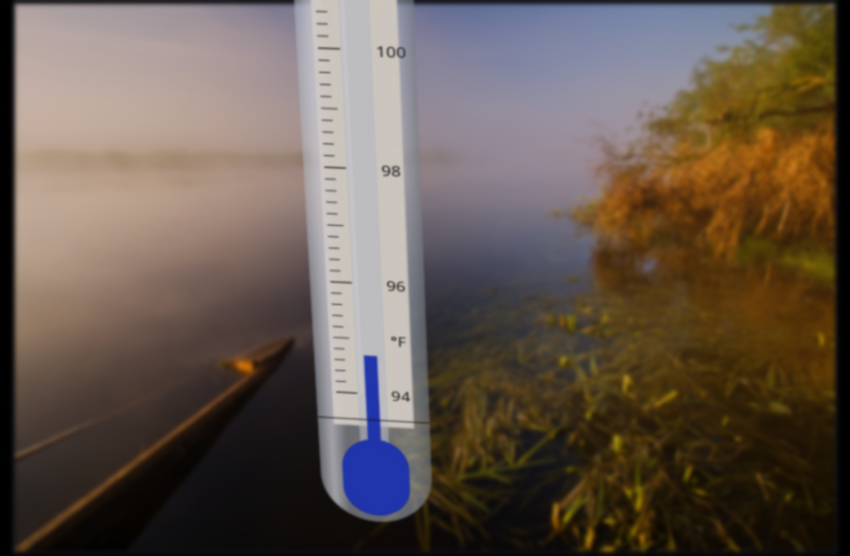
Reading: value=94.7 unit=°F
